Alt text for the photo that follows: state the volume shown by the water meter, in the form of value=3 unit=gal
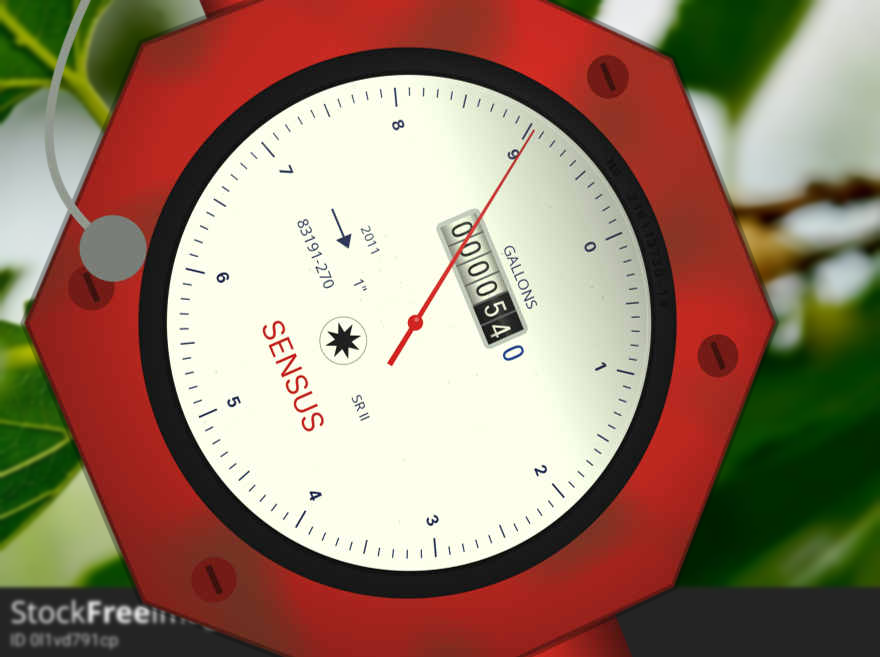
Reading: value=539.0 unit=gal
